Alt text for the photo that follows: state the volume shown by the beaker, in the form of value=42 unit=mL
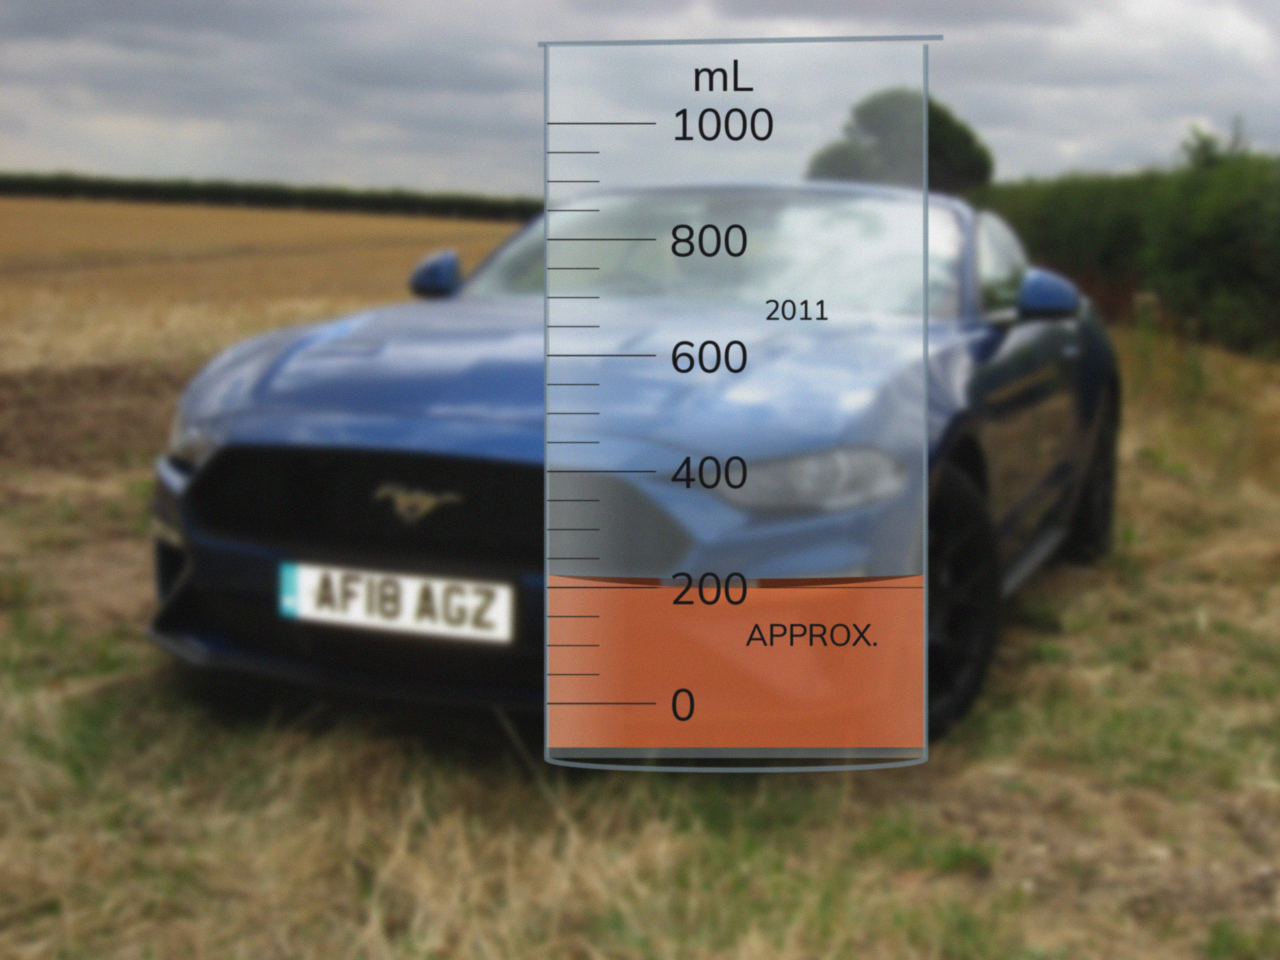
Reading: value=200 unit=mL
